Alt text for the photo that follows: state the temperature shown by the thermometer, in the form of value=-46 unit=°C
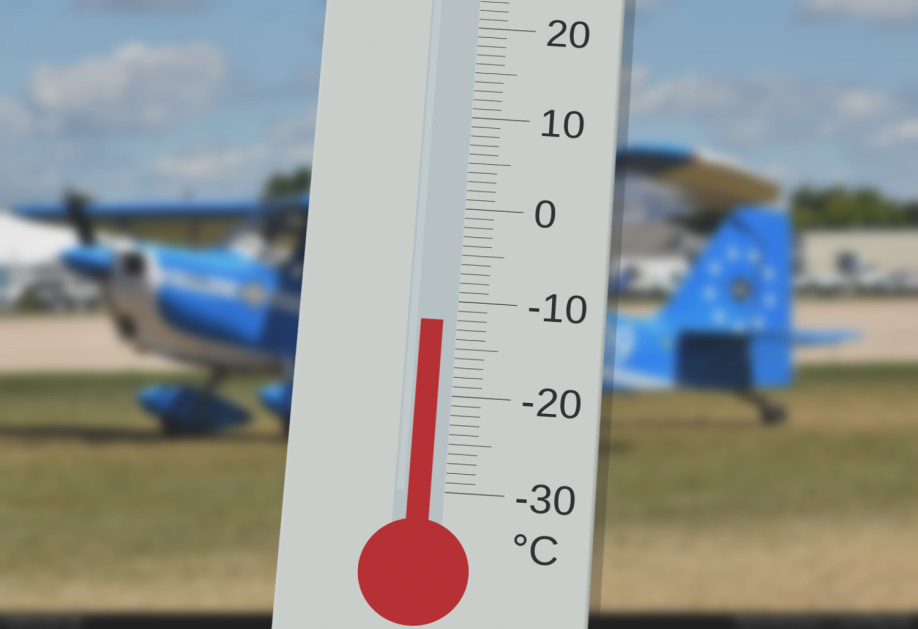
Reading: value=-12 unit=°C
